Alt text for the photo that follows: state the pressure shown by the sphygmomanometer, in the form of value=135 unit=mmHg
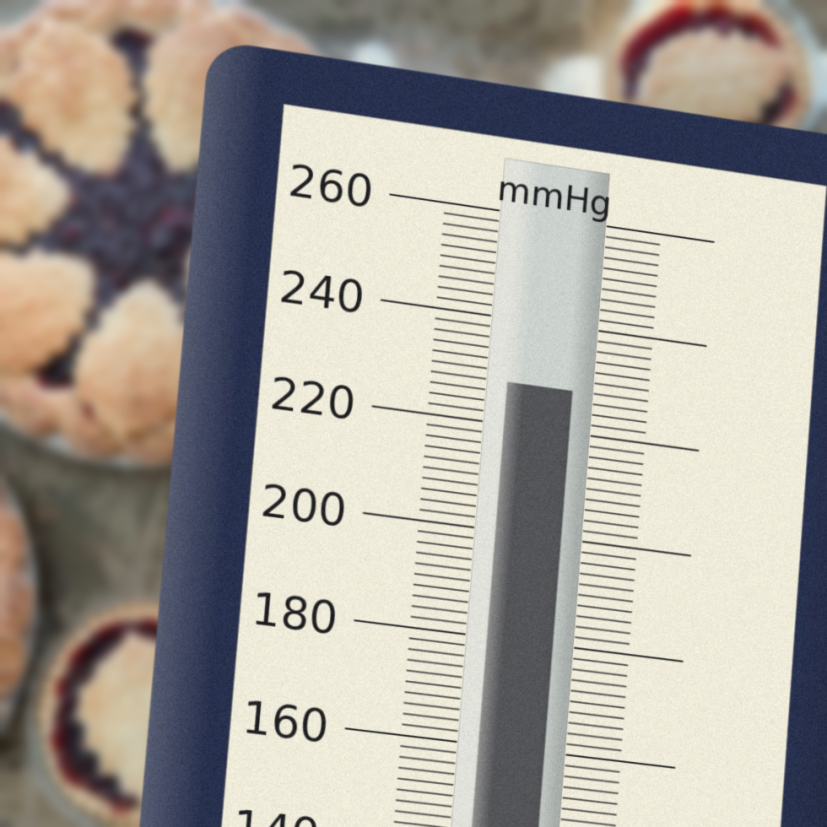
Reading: value=228 unit=mmHg
